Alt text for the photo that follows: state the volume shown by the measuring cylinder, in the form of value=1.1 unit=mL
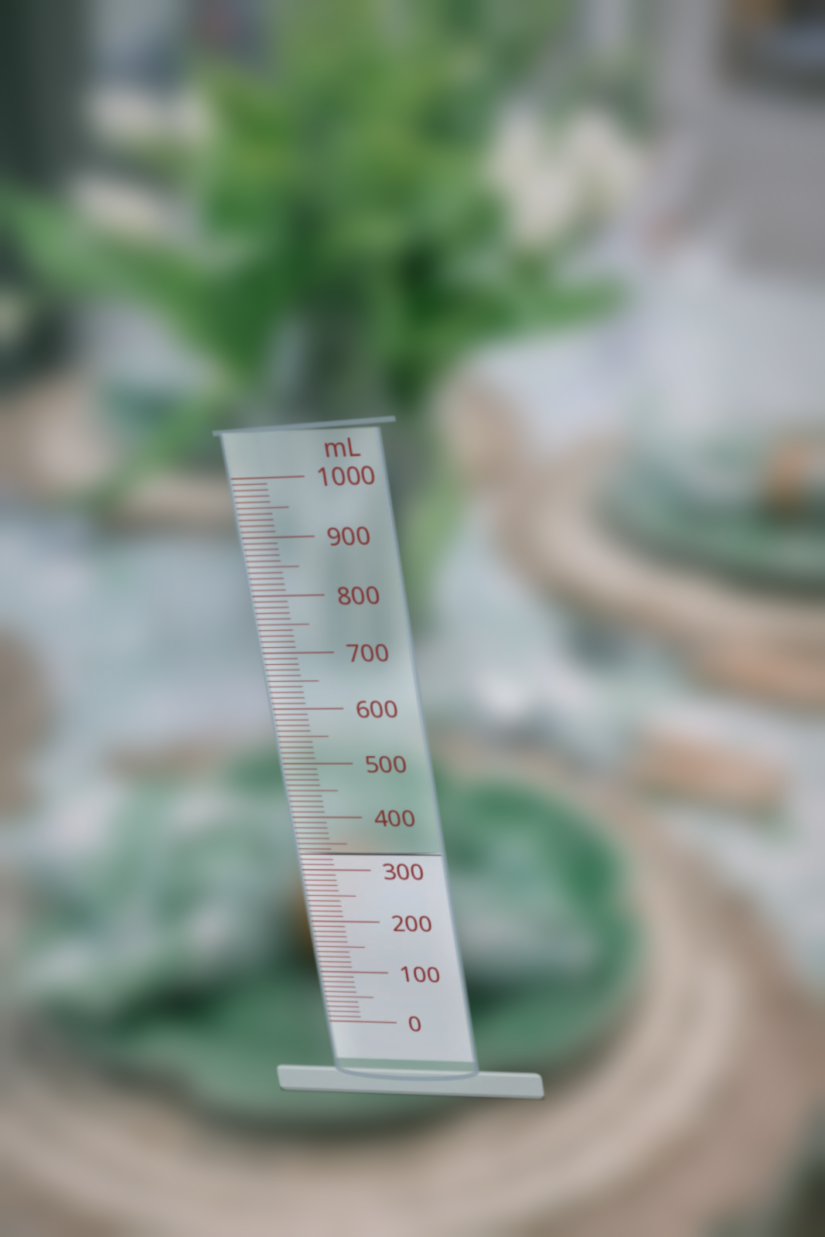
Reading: value=330 unit=mL
